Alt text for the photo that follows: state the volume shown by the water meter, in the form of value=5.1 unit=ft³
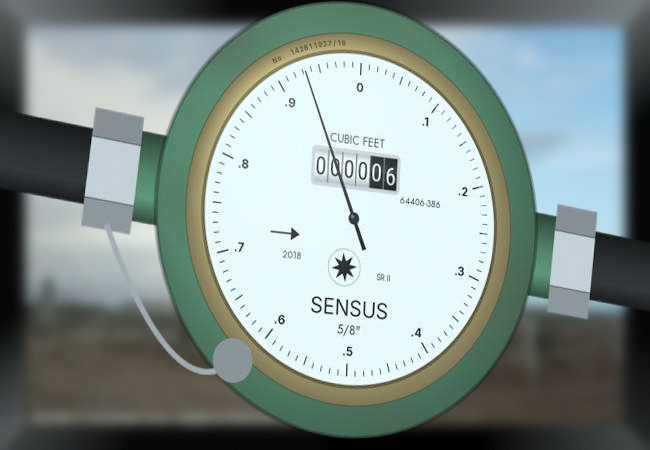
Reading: value=5.93 unit=ft³
